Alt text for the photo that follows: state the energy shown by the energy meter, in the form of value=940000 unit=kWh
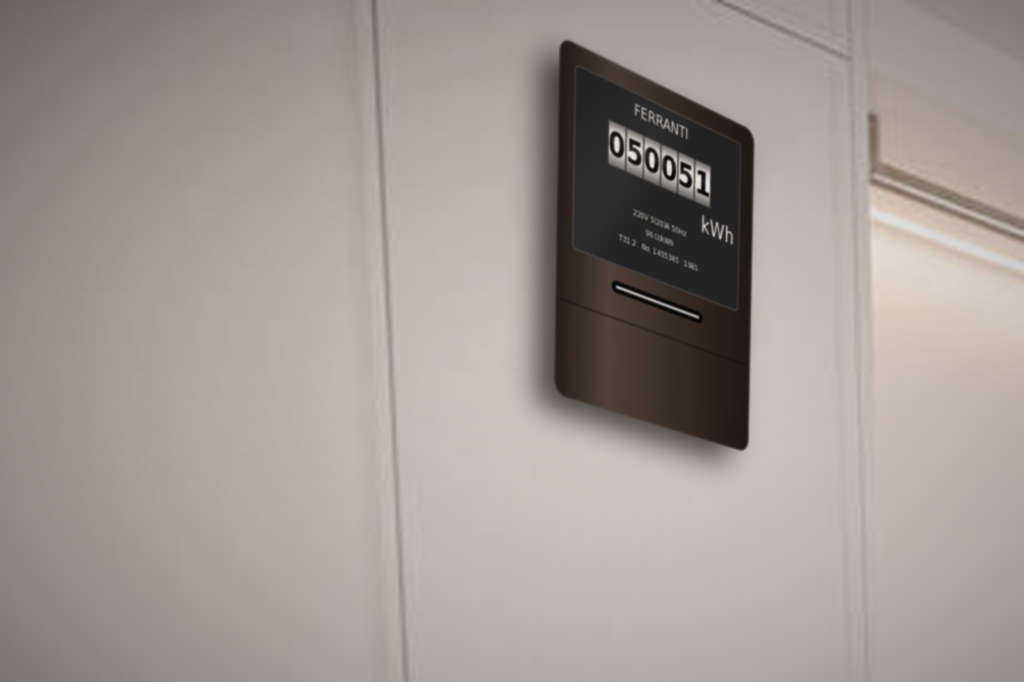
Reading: value=50051 unit=kWh
